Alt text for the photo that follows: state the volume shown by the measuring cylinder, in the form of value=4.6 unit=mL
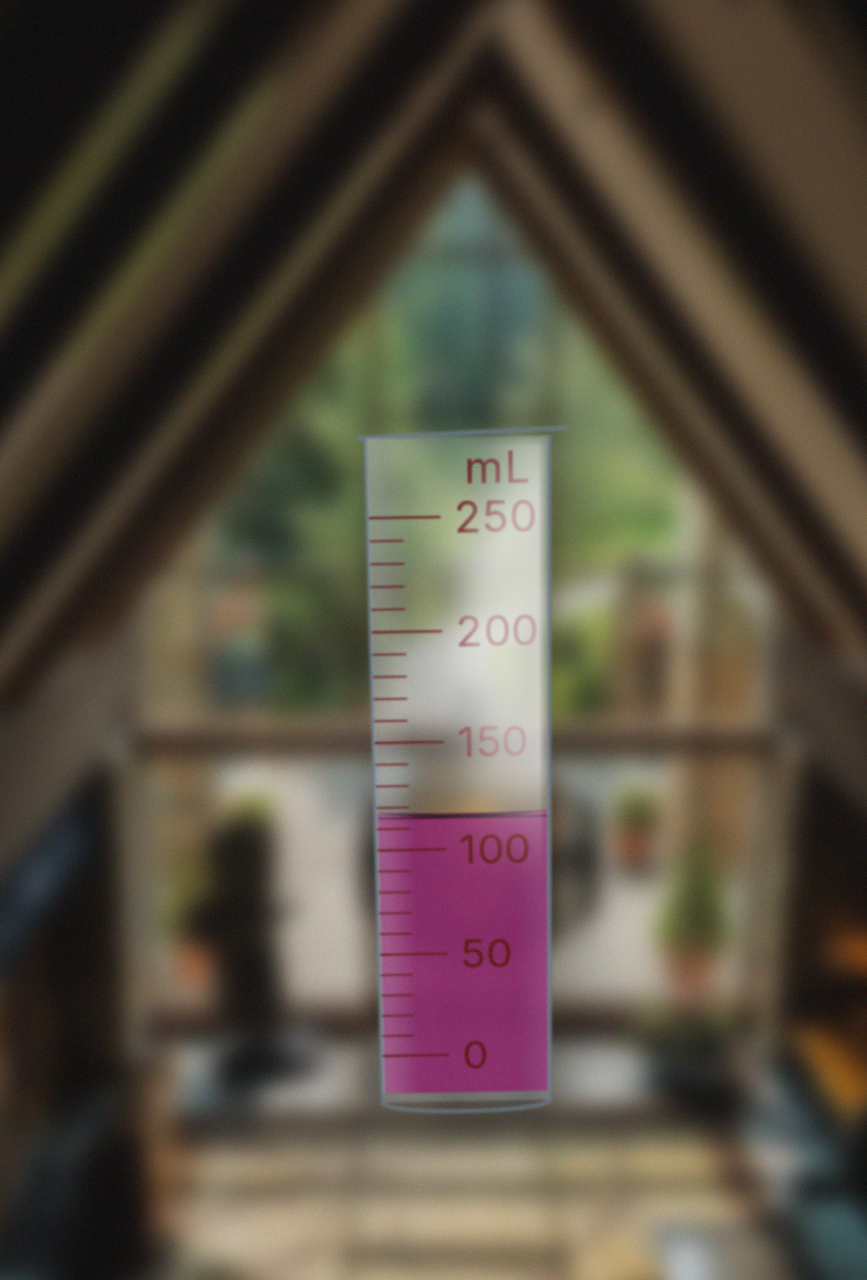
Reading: value=115 unit=mL
